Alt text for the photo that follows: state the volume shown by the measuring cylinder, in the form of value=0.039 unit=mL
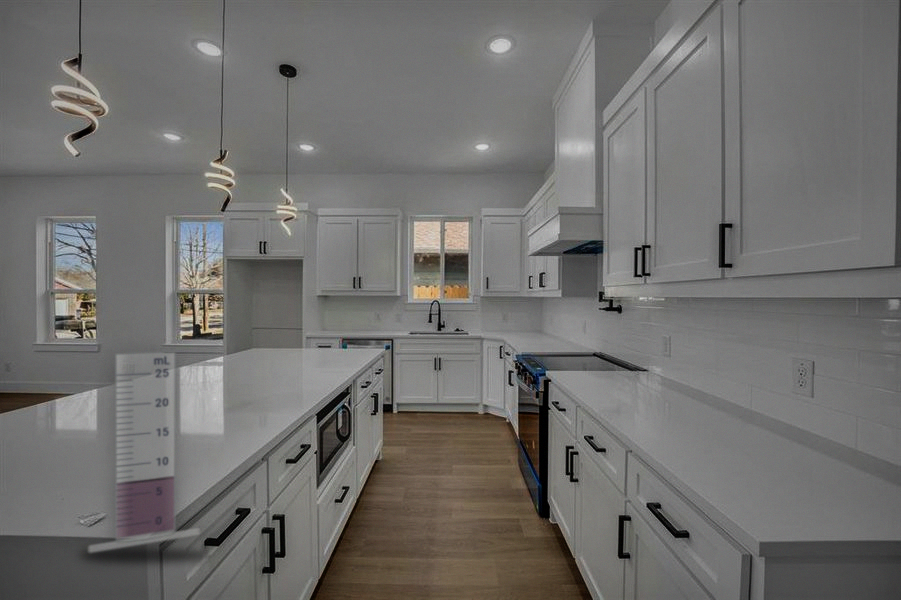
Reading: value=7 unit=mL
